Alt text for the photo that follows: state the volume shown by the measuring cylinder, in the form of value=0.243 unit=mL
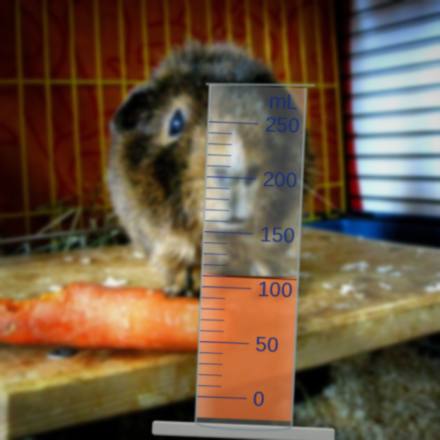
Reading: value=110 unit=mL
